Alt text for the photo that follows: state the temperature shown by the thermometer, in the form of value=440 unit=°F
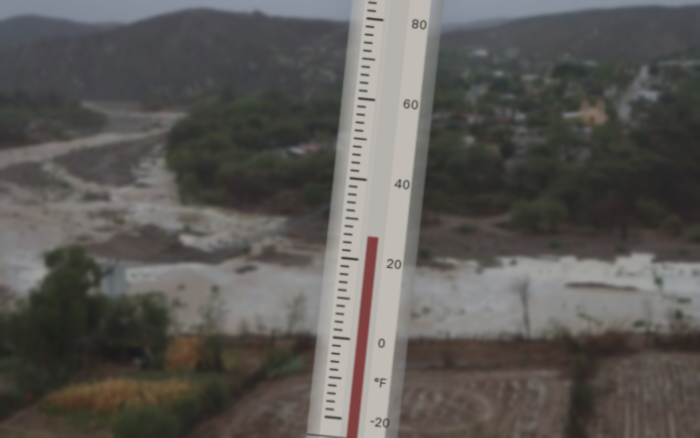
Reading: value=26 unit=°F
